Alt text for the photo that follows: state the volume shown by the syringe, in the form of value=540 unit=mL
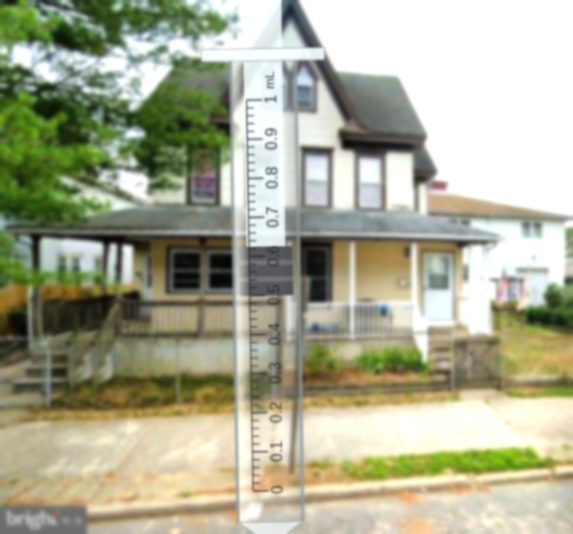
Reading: value=0.5 unit=mL
